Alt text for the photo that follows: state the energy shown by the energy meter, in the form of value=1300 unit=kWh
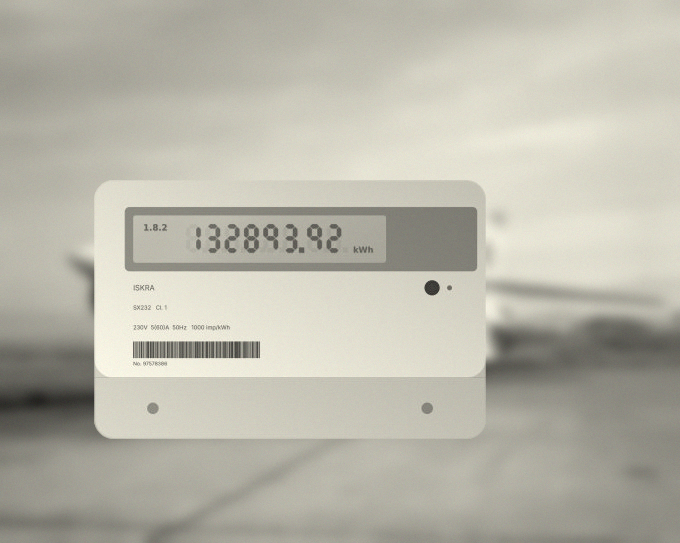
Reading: value=132893.92 unit=kWh
